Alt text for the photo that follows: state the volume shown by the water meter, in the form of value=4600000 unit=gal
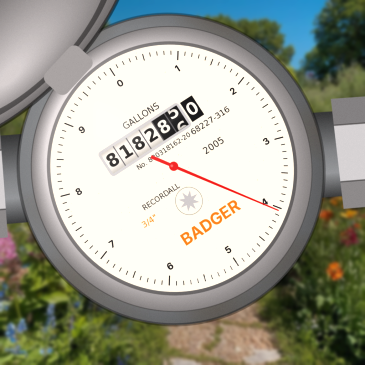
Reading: value=8182854.0 unit=gal
